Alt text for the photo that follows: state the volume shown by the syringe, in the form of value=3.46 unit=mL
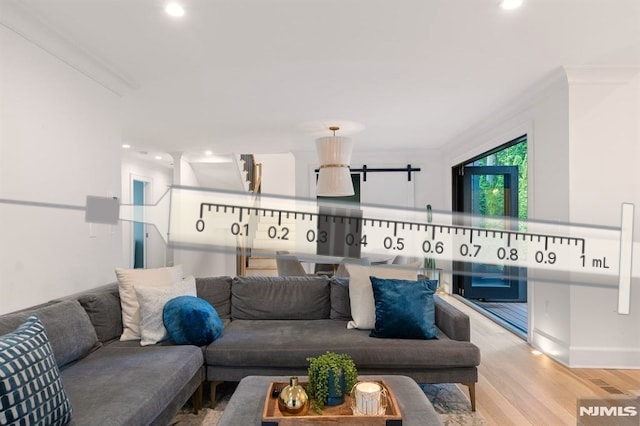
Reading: value=0.3 unit=mL
